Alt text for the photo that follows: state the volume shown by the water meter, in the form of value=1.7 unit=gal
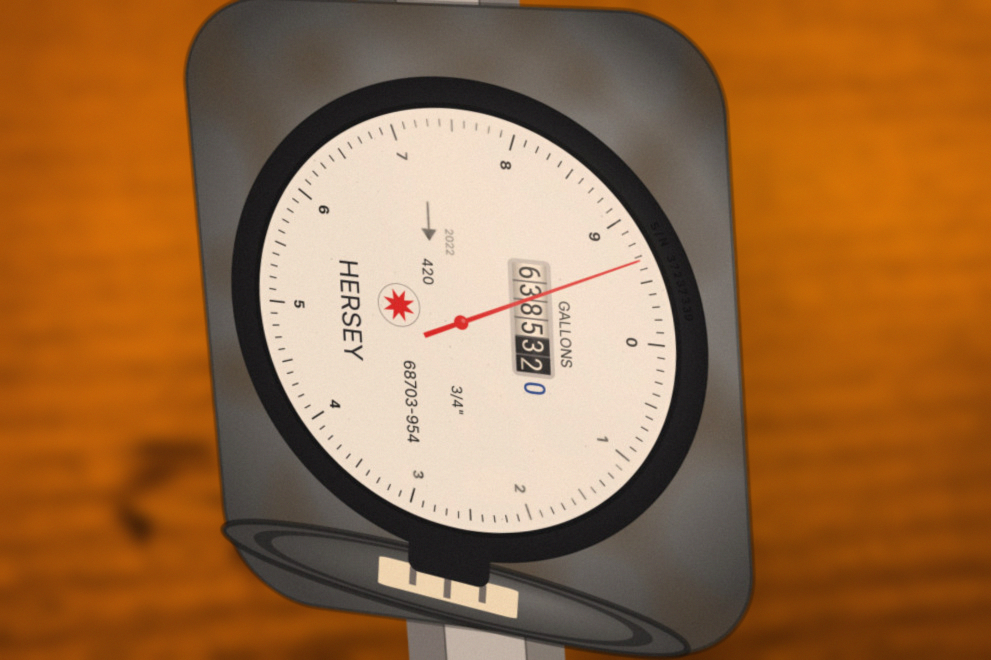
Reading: value=6385319.3 unit=gal
